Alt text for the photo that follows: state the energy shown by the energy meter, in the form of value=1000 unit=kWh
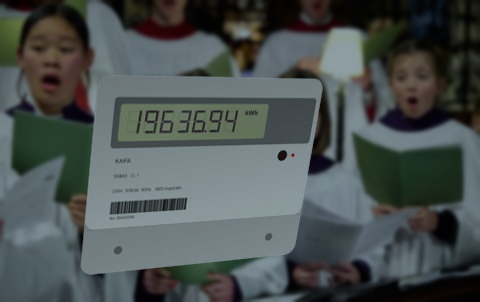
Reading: value=19636.94 unit=kWh
